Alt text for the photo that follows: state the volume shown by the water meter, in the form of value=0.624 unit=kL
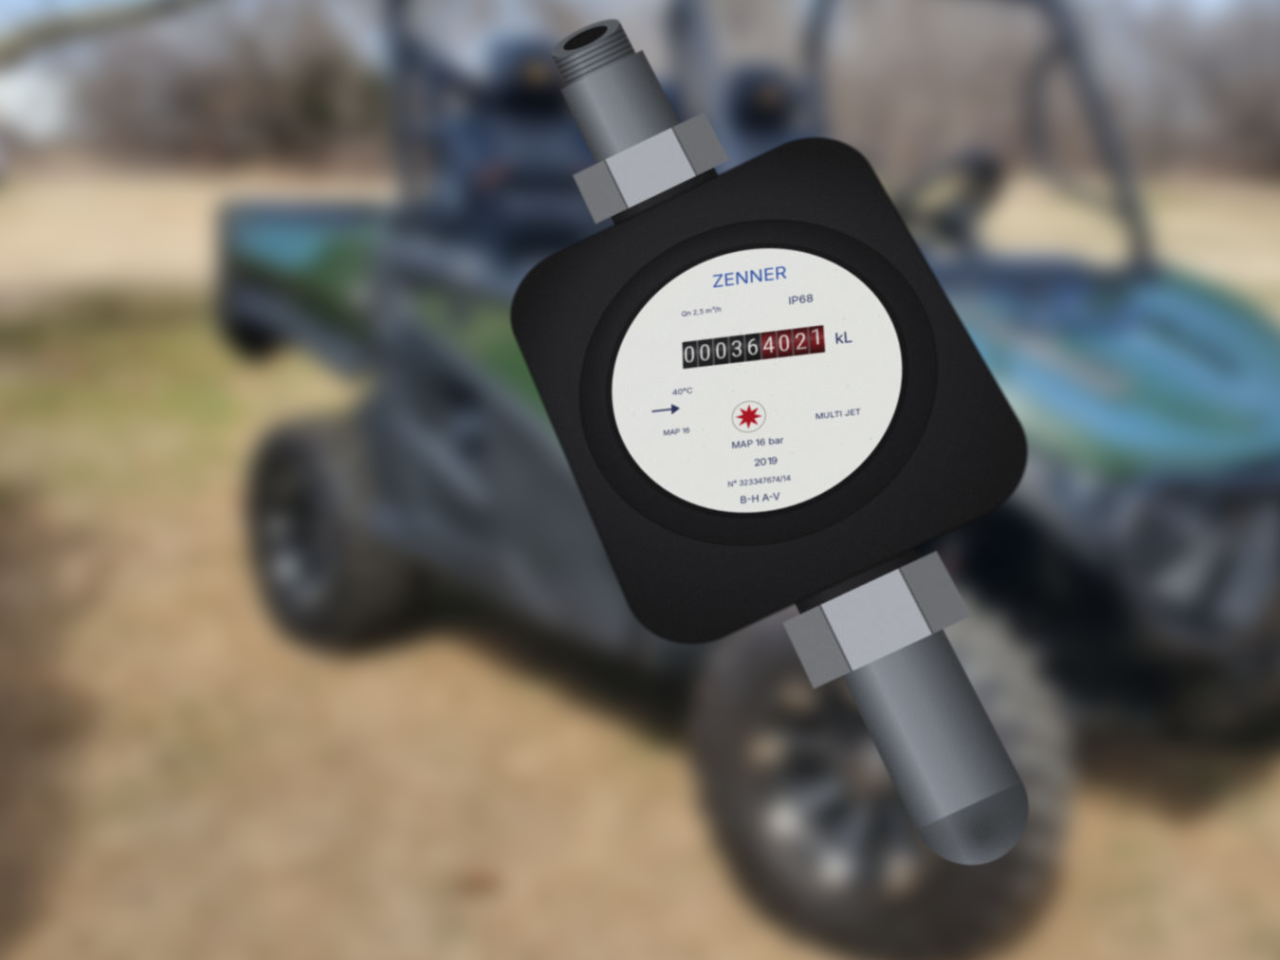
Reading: value=36.4021 unit=kL
